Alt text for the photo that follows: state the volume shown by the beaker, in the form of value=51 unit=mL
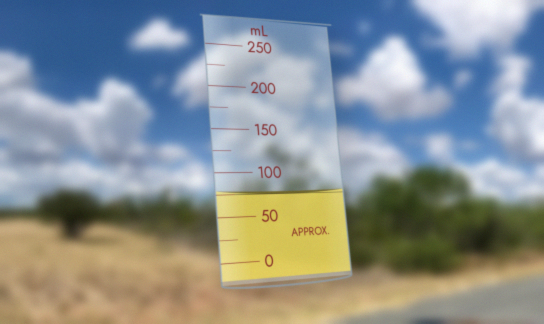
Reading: value=75 unit=mL
